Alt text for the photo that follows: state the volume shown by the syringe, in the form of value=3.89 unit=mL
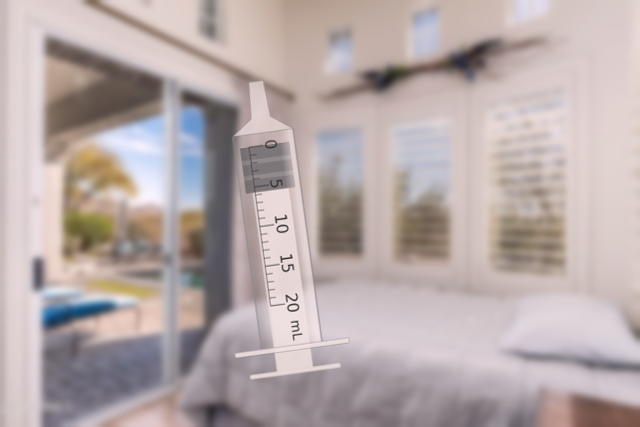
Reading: value=0 unit=mL
